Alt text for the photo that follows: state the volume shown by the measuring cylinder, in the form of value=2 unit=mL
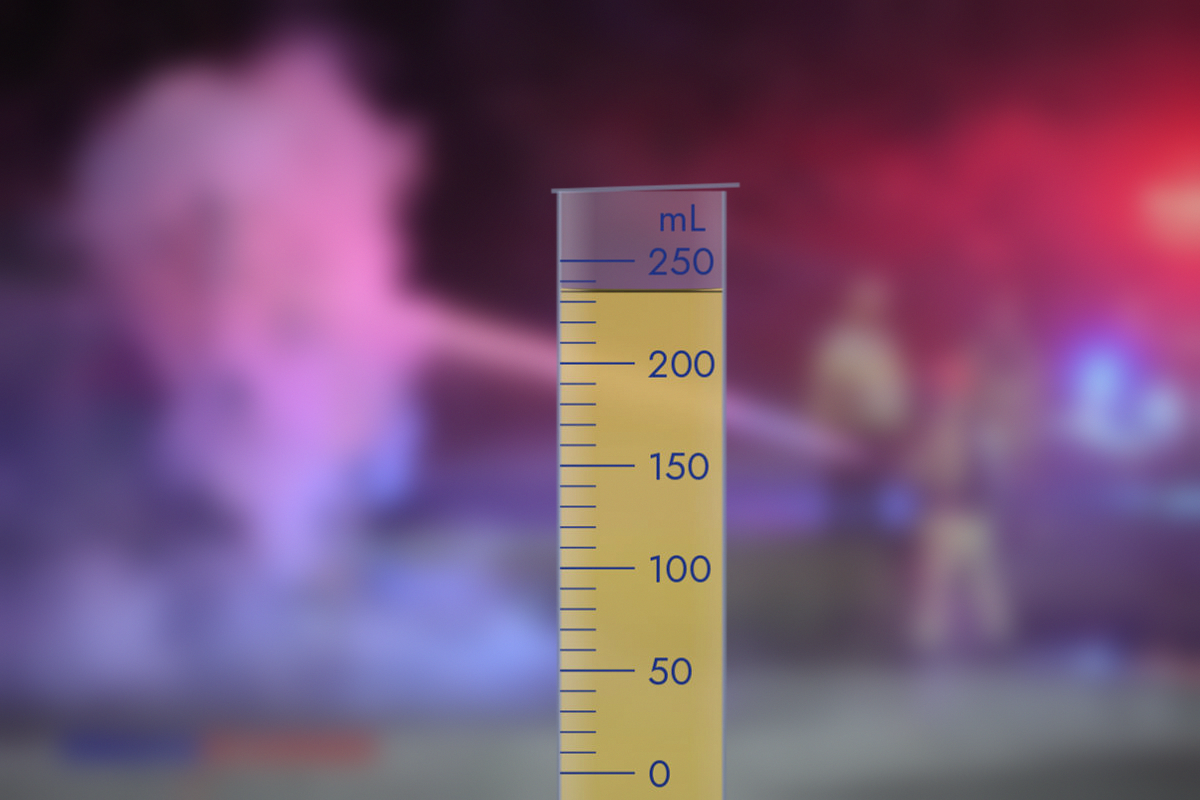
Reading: value=235 unit=mL
